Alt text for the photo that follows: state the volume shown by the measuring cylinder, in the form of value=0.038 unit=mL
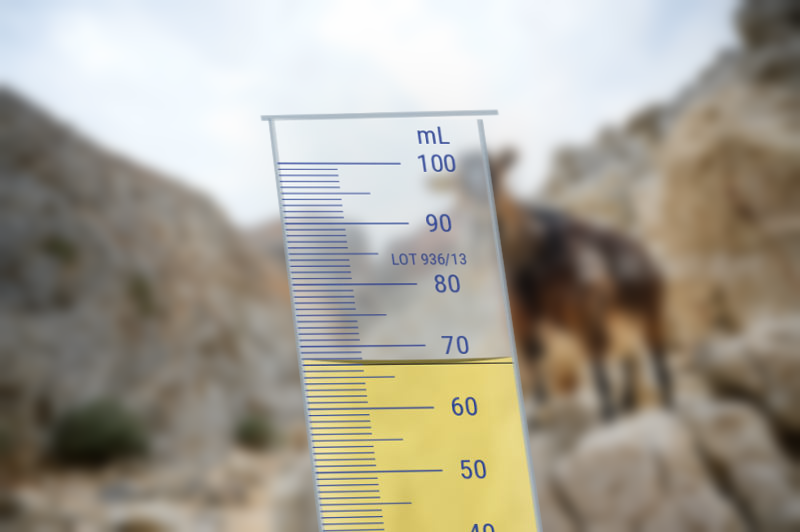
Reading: value=67 unit=mL
